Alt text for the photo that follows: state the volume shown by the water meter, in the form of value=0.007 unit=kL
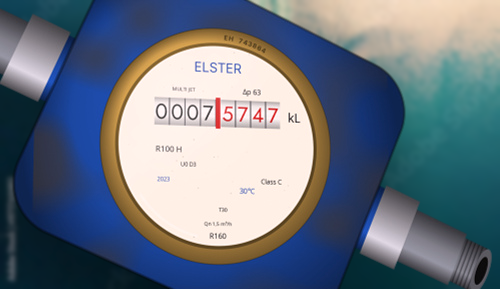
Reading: value=7.5747 unit=kL
